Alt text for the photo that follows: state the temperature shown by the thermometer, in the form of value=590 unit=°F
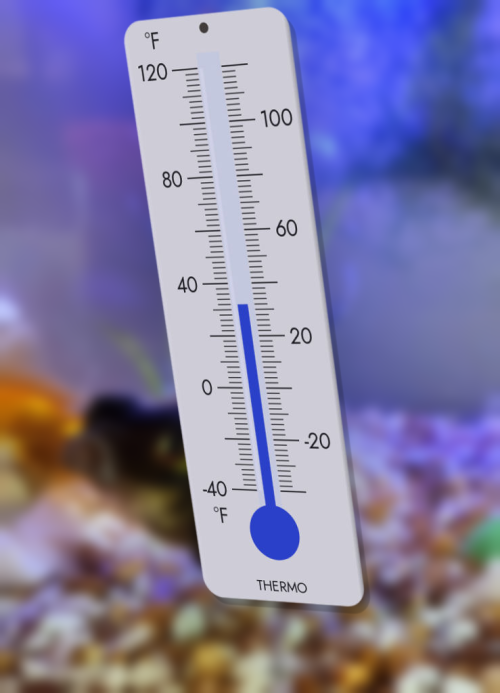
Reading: value=32 unit=°F
